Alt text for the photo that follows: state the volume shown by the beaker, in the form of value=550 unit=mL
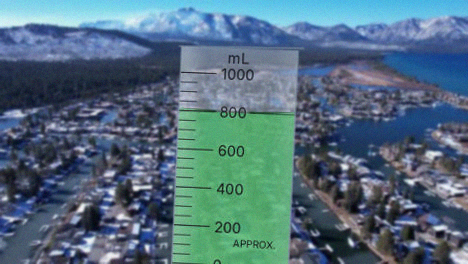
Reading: value=800 unit=mL
